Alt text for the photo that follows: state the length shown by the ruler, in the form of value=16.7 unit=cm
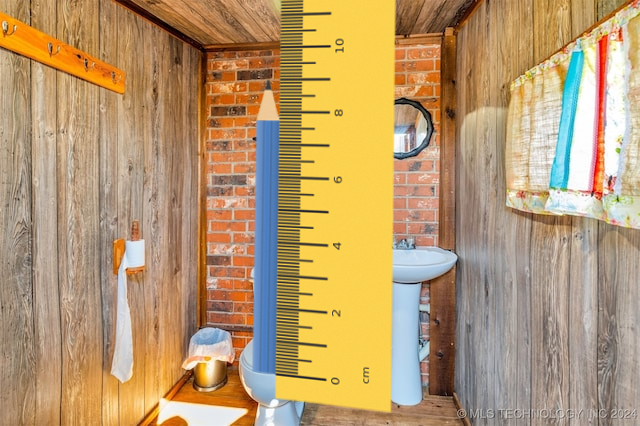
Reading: value=9 unit=cm
